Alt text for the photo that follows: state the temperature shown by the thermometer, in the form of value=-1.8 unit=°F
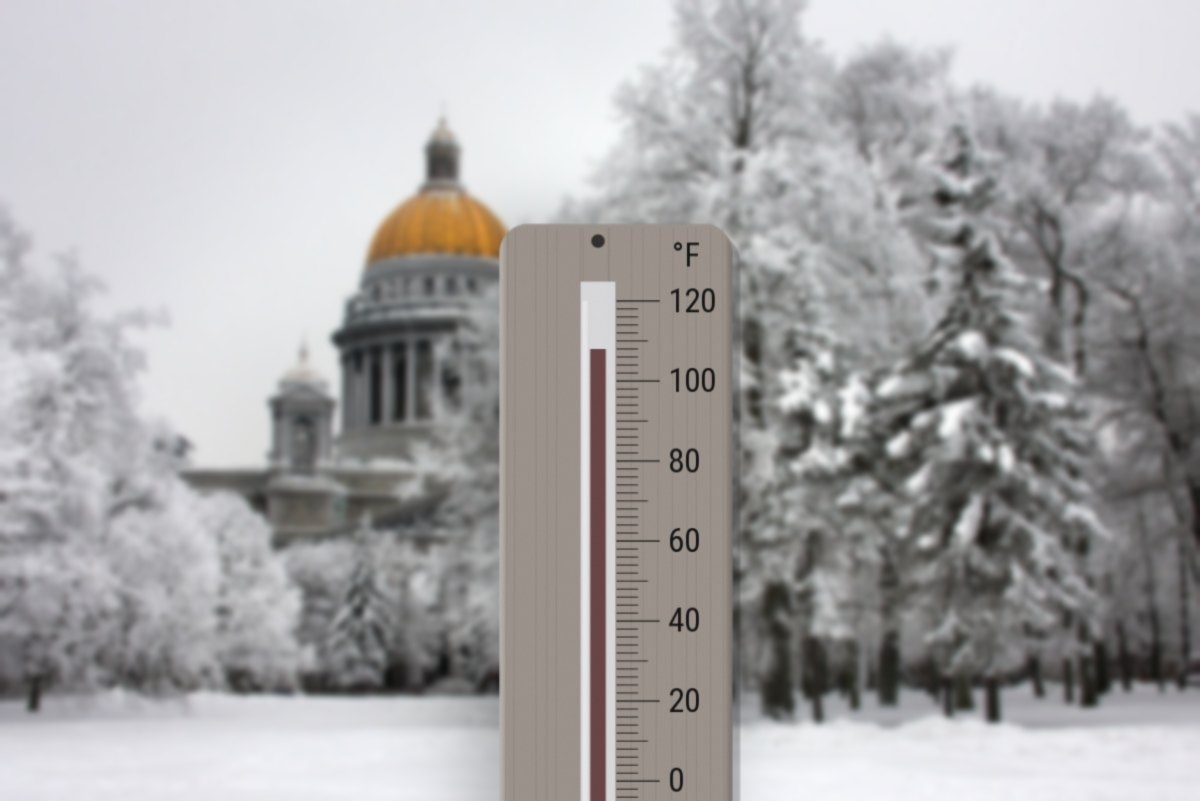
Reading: value=108 unit=°F
